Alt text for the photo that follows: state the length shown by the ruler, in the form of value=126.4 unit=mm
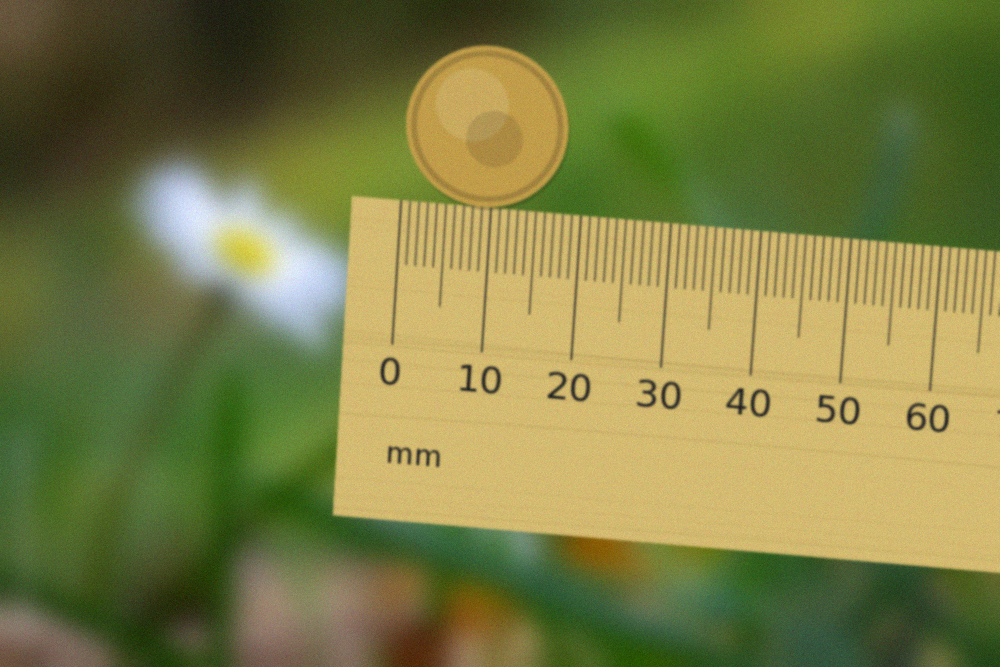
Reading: value=18 unit=mm
